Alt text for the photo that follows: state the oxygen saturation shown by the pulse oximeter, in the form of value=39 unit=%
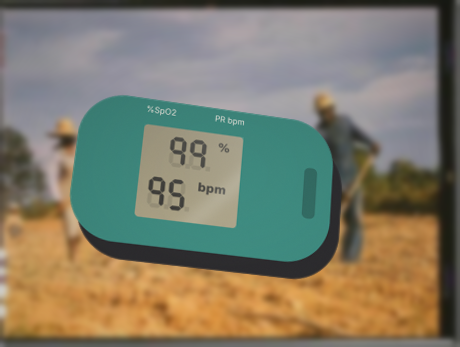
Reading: value=99 unit=%
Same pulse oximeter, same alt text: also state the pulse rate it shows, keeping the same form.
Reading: value=95 unit=bpm
